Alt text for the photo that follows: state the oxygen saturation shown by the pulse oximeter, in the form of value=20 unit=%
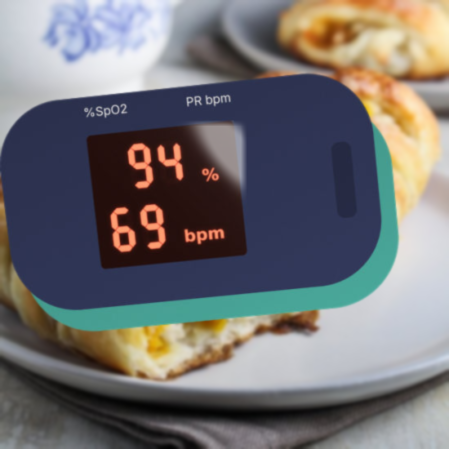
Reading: value=94 unit=%
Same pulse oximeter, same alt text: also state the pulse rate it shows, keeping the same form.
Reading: value=69 unit=bpm
